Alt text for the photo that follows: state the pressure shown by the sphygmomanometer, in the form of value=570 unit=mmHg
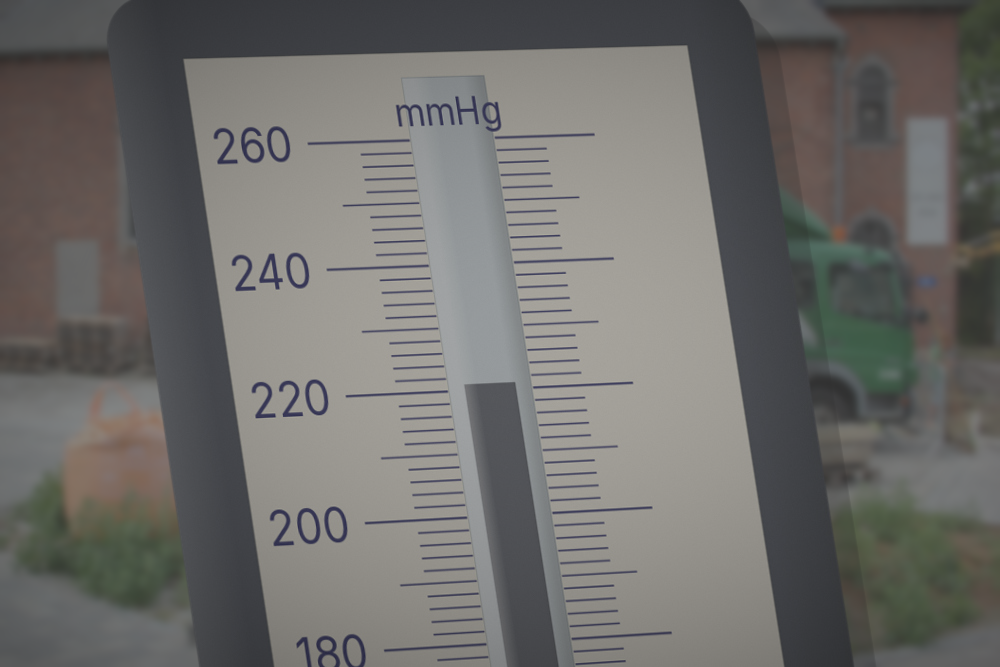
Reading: value=221 unit=mmHg
